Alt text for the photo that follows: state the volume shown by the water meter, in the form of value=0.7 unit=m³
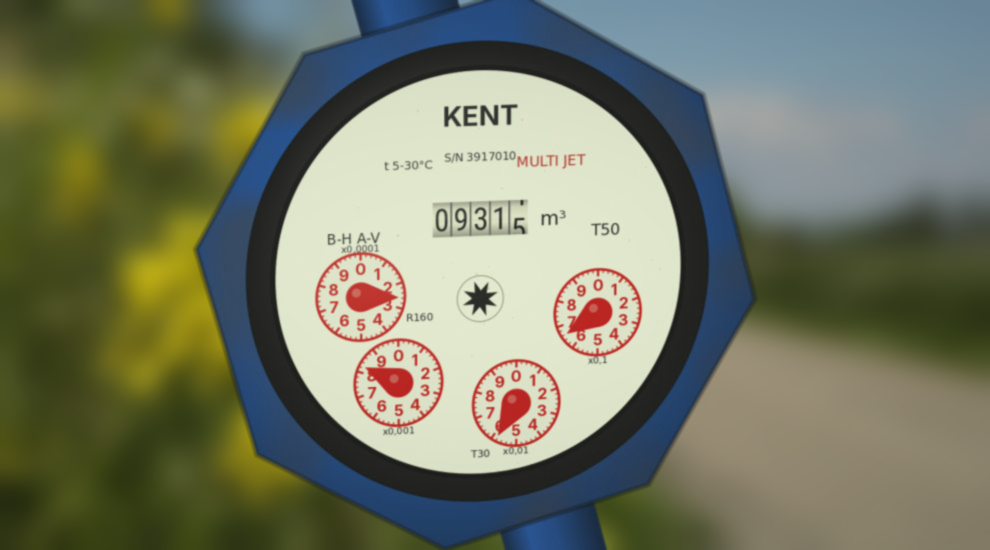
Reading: value=9314.6582 unit=m³
